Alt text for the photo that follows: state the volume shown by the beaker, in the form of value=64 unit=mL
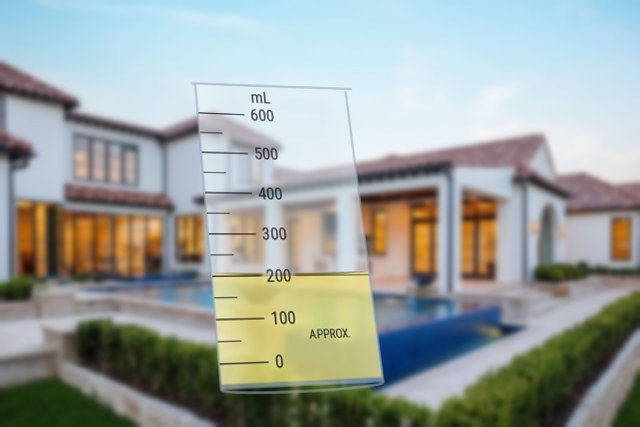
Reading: value=200 unit=mL
